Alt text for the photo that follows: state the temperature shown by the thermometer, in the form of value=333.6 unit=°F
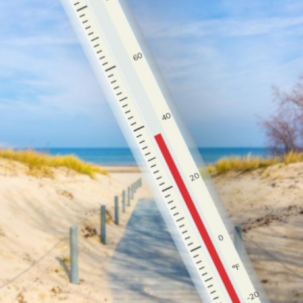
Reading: value=36 unit=°F
